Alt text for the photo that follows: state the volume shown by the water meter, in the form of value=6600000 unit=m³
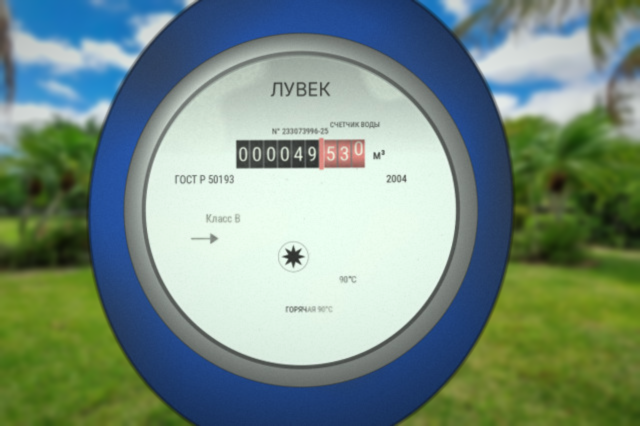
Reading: value=49.530 unit=m³
